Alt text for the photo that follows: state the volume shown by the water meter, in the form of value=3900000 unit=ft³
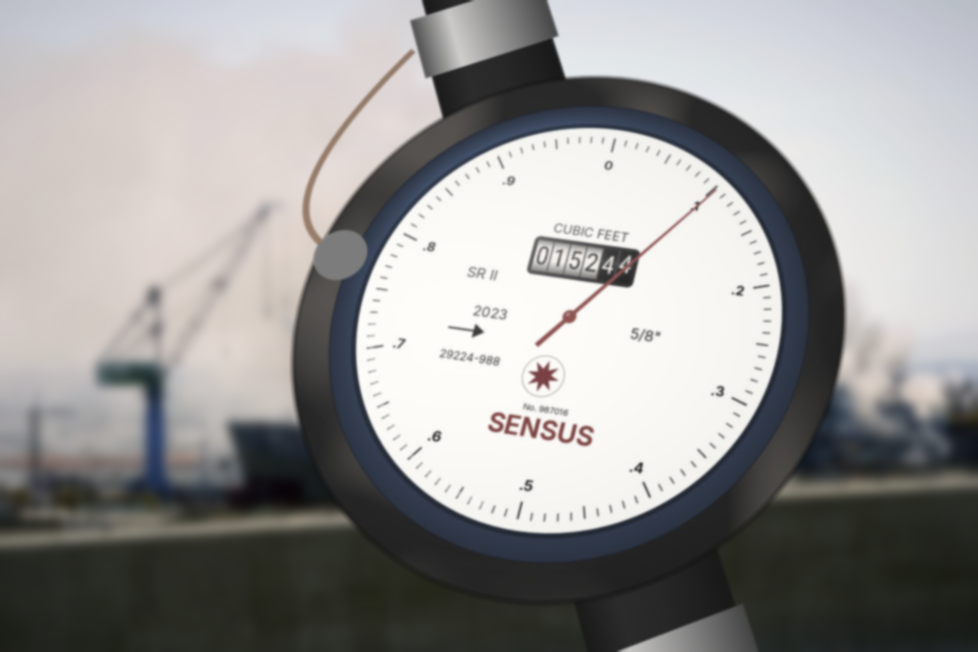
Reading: value=15244.10 unit=ft³
